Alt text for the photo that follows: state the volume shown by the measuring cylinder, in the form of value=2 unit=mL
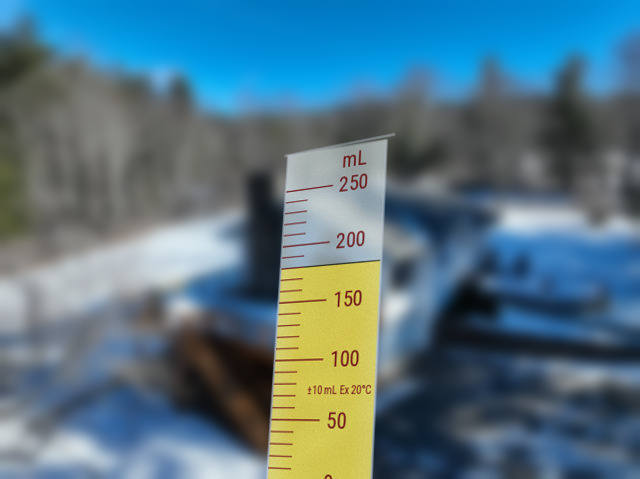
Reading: value=180 unit=mL
